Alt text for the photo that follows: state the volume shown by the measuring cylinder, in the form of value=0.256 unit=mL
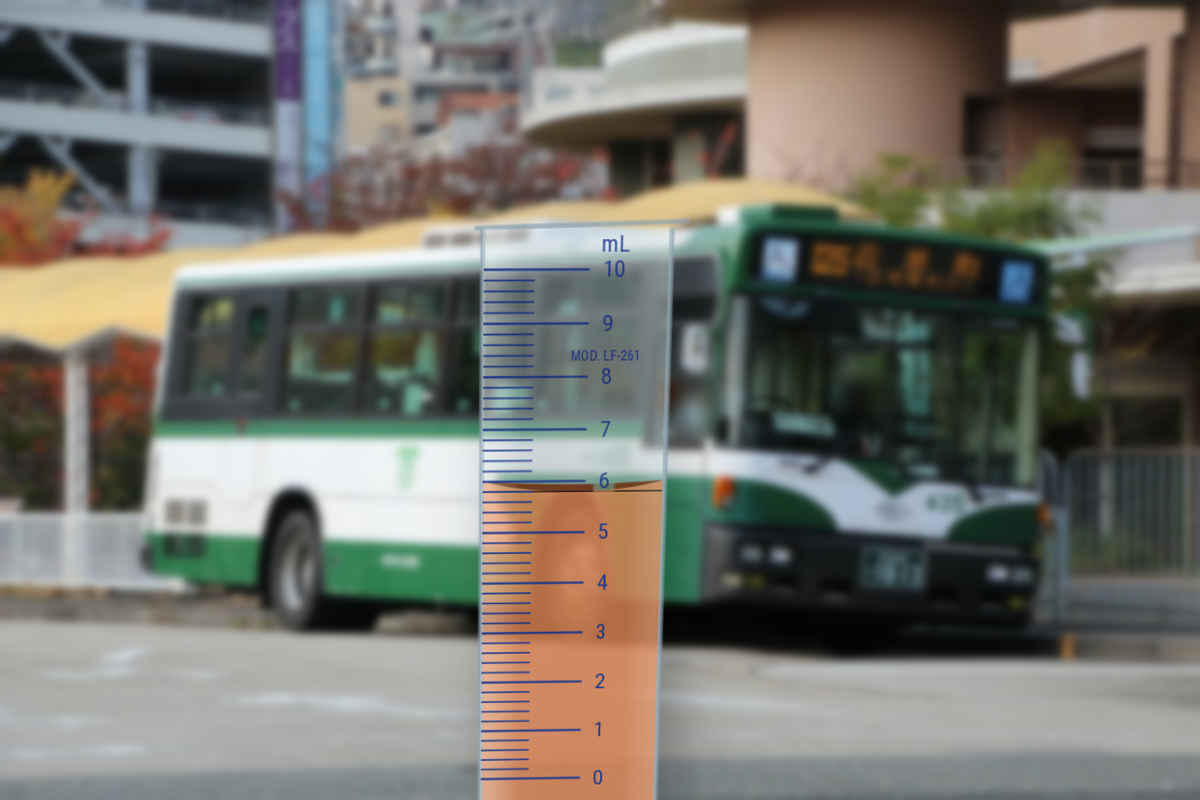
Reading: value=5.8 unit=mL
